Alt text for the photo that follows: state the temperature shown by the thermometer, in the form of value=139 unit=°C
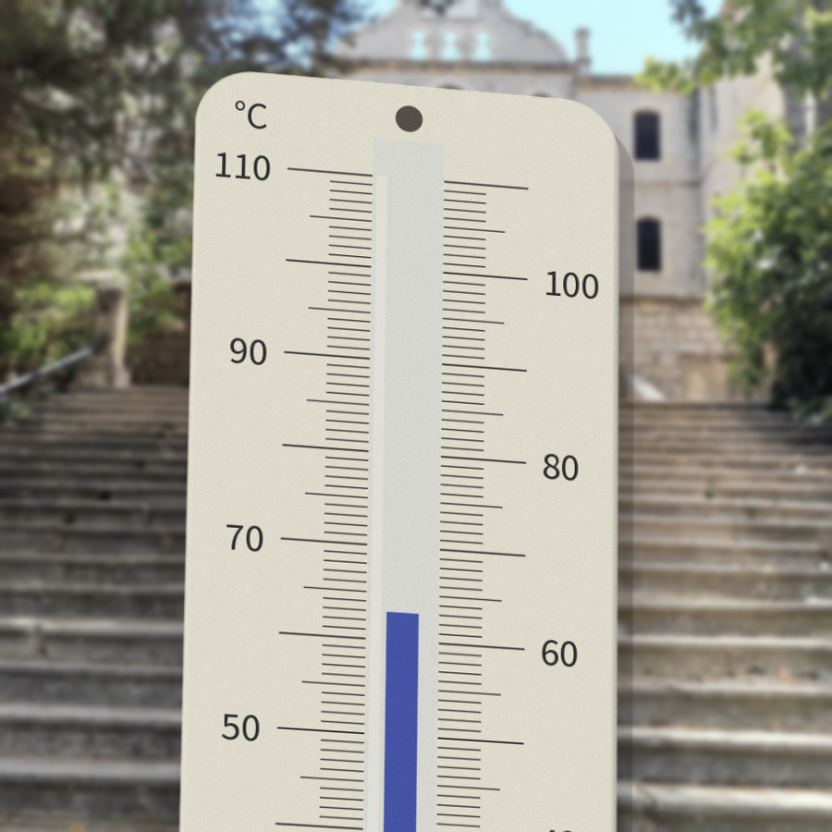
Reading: value=63 unit=°C
